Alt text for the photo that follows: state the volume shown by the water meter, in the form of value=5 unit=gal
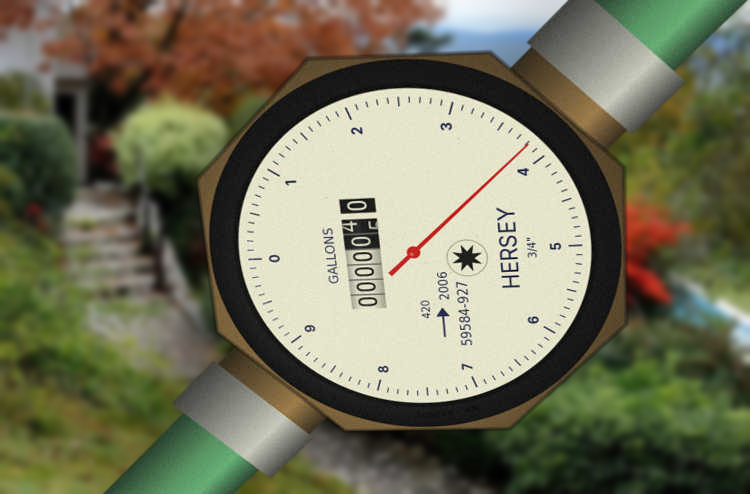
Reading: value=43.8 unit=gal
